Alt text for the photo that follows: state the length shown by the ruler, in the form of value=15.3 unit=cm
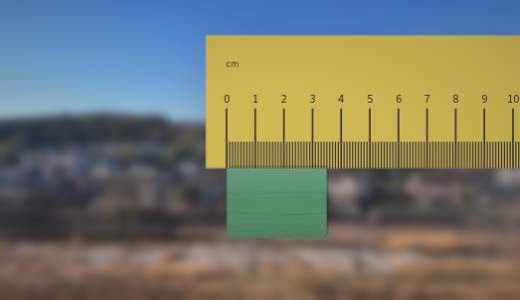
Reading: value=3.5 unit=cm
